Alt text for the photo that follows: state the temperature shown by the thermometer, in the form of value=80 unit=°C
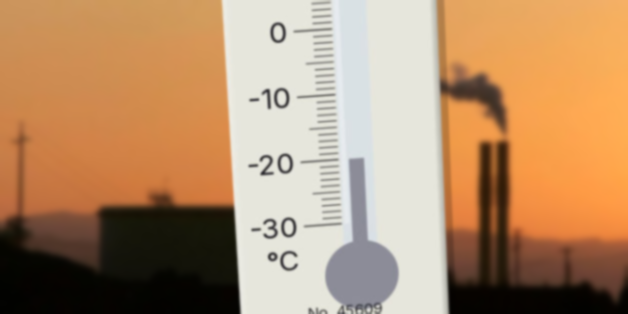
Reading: value=-20 unit=°C
